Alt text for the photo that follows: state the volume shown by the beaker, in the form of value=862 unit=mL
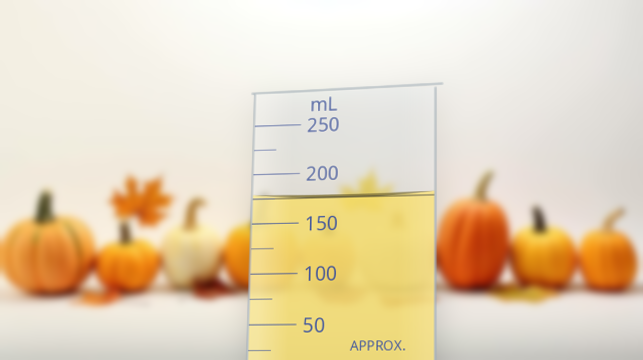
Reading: value=175 unit=mL
